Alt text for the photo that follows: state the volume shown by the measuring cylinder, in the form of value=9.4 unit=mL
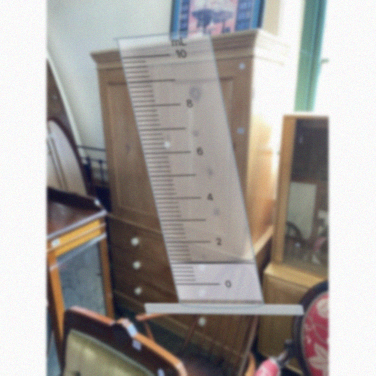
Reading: value=1 unit=mL
